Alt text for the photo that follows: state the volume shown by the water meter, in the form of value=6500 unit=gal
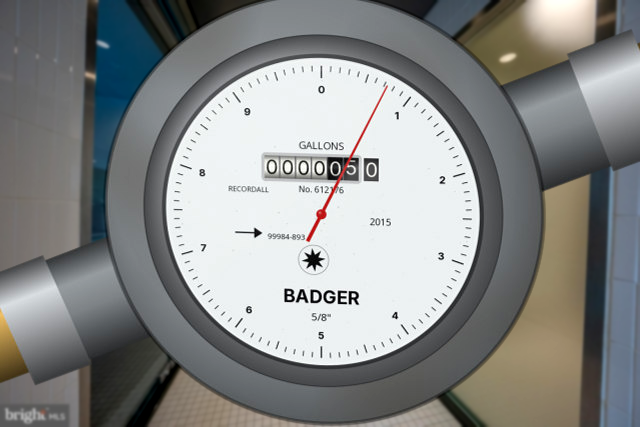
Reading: value=50.7 unit=gal
